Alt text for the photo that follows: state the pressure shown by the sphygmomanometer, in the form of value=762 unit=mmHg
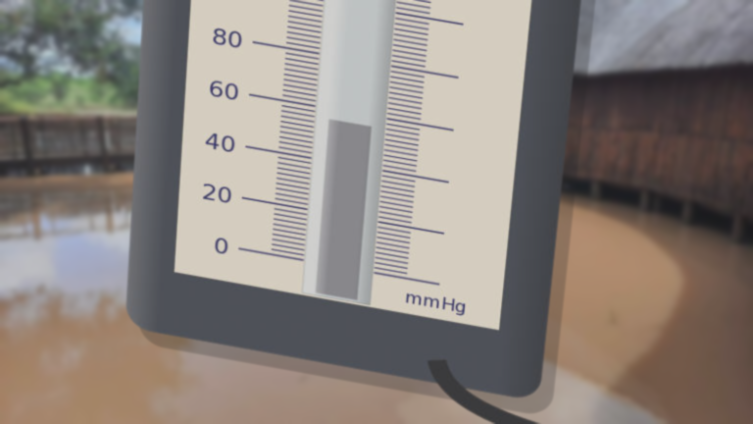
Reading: value=56 unit=mmHg
